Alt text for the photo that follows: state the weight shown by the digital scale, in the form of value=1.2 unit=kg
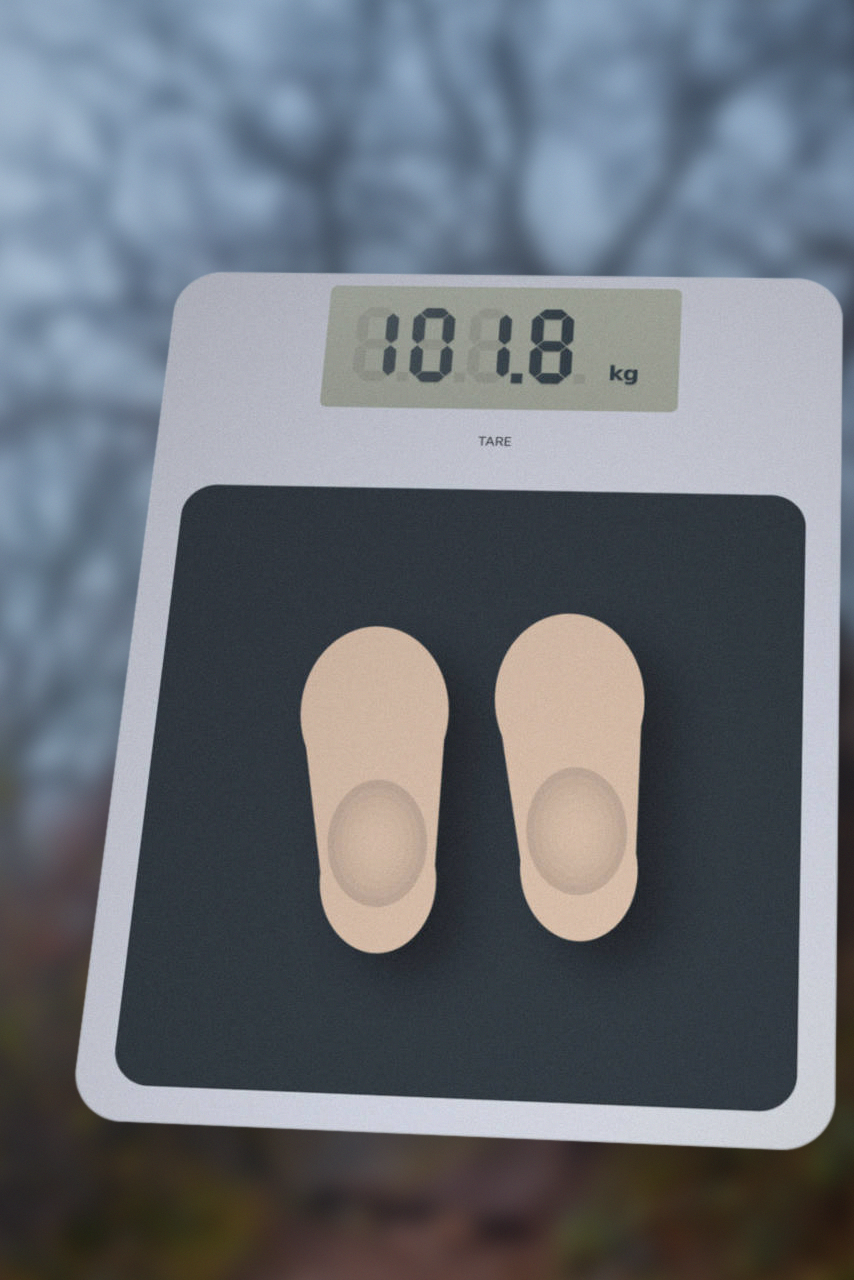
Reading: value=101.8 unit=kg
